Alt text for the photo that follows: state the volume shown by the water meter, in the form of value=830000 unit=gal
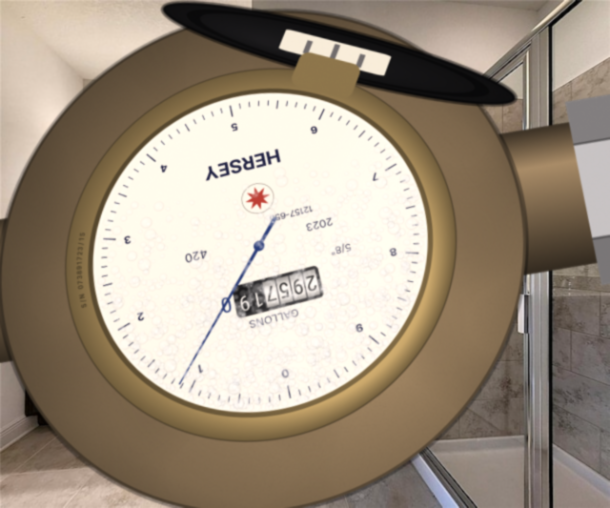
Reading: value=2957191.1 unit=gal
